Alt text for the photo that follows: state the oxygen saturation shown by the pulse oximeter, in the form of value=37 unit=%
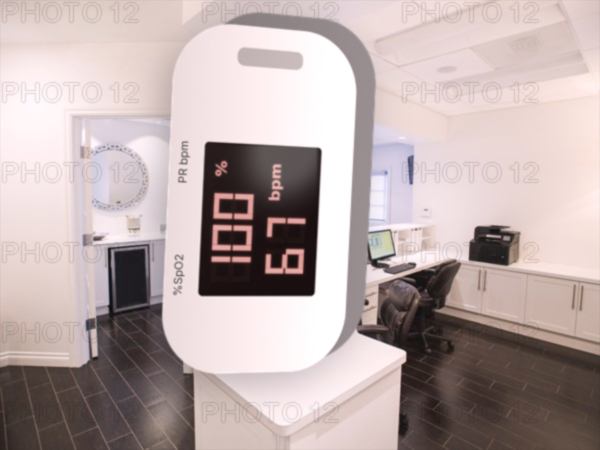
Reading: value=100 unit=%
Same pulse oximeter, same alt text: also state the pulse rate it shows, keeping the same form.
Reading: value=67 unit=bpm
